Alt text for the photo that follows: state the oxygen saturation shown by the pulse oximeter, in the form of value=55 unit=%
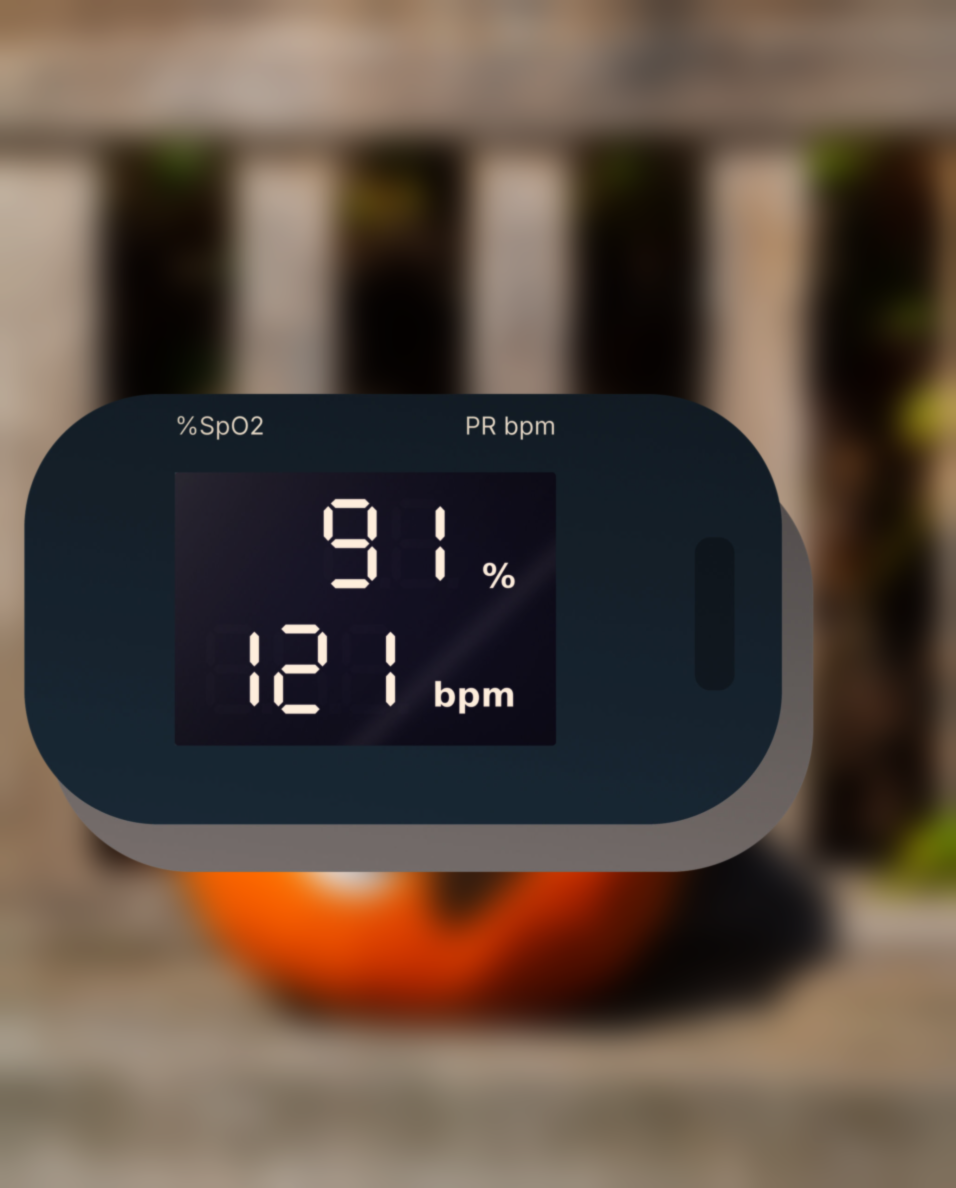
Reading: value=91 unit=%
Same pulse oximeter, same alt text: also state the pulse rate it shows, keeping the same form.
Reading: value=121 unit=bpm
